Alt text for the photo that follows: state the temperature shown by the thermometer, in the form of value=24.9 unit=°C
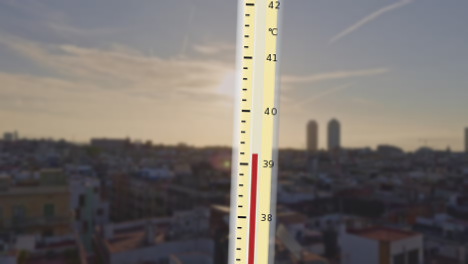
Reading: value=39.2 unit=°C
